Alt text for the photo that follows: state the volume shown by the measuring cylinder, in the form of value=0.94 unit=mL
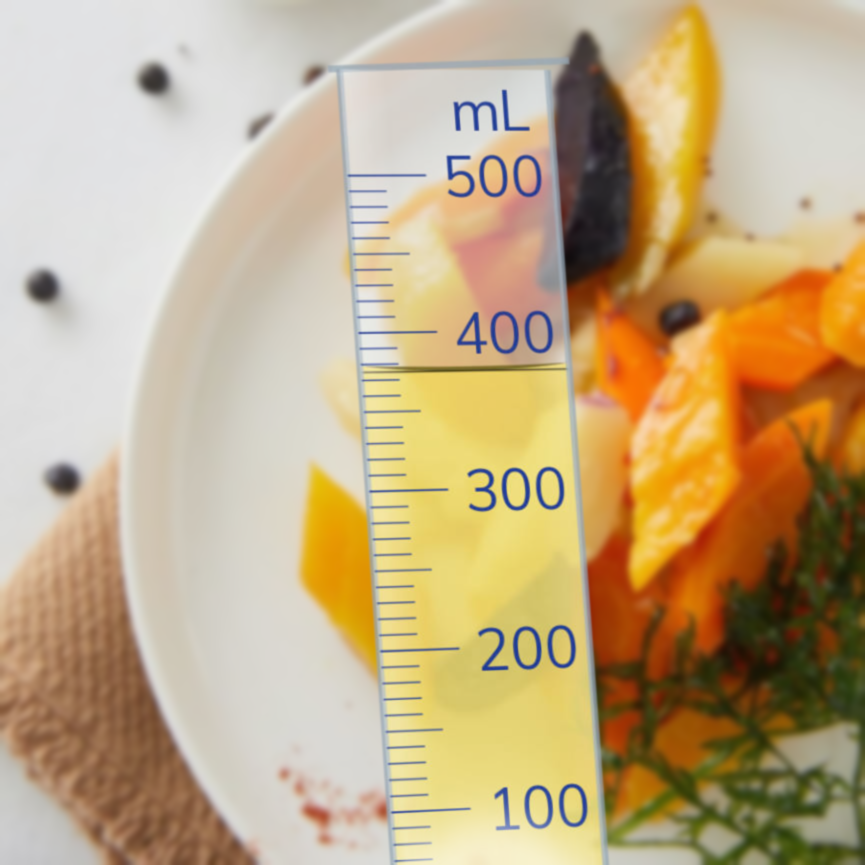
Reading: value=375 unit=mL
